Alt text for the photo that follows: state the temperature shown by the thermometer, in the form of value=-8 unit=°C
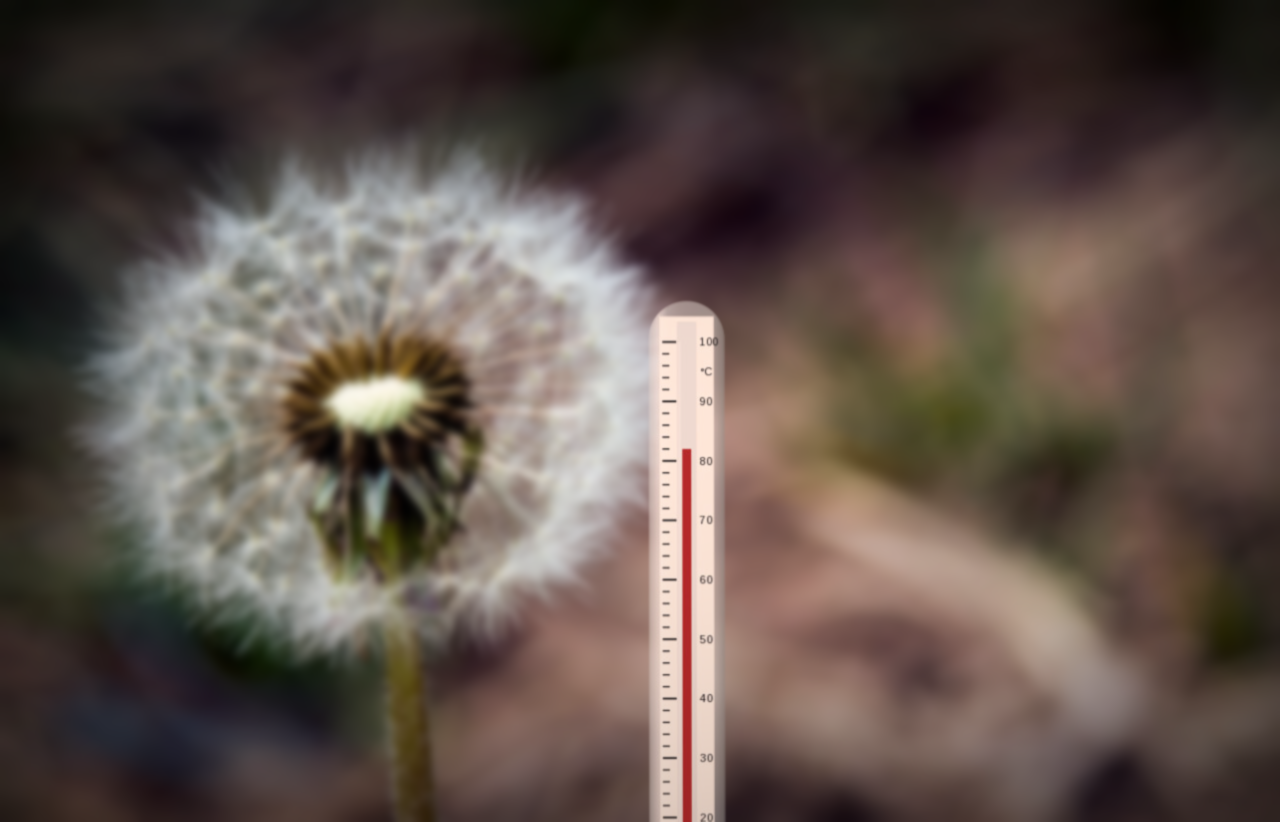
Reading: value=82 unit=°C
